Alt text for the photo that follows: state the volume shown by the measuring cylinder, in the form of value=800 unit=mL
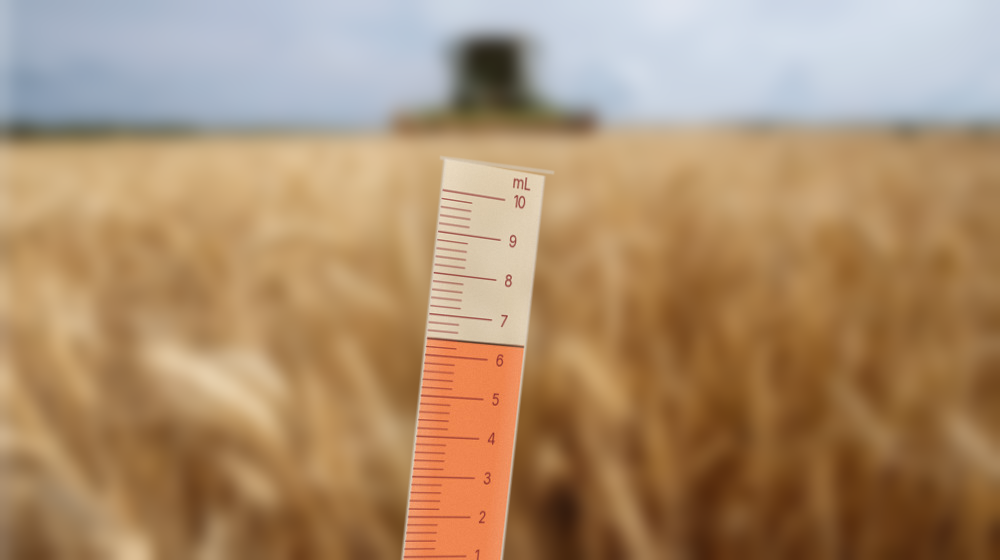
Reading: value=6.4 unit=mL
